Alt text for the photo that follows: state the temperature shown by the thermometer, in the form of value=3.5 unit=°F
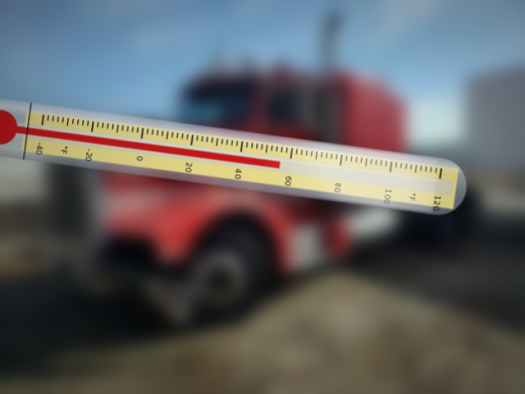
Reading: value=56 unit=°F
